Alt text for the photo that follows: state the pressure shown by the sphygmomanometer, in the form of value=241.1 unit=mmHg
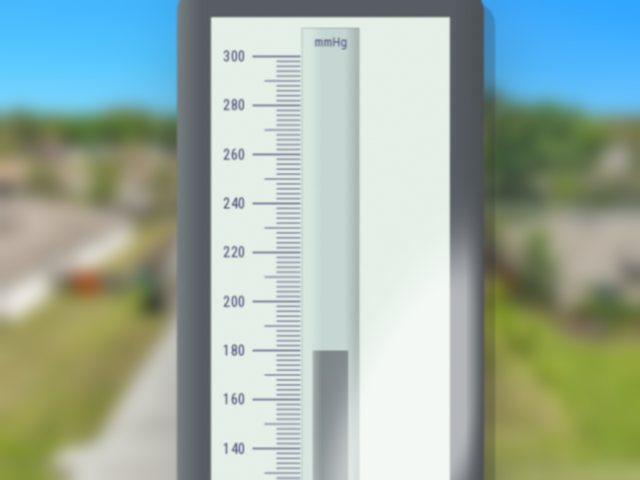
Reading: value=180 unit=mmHg
